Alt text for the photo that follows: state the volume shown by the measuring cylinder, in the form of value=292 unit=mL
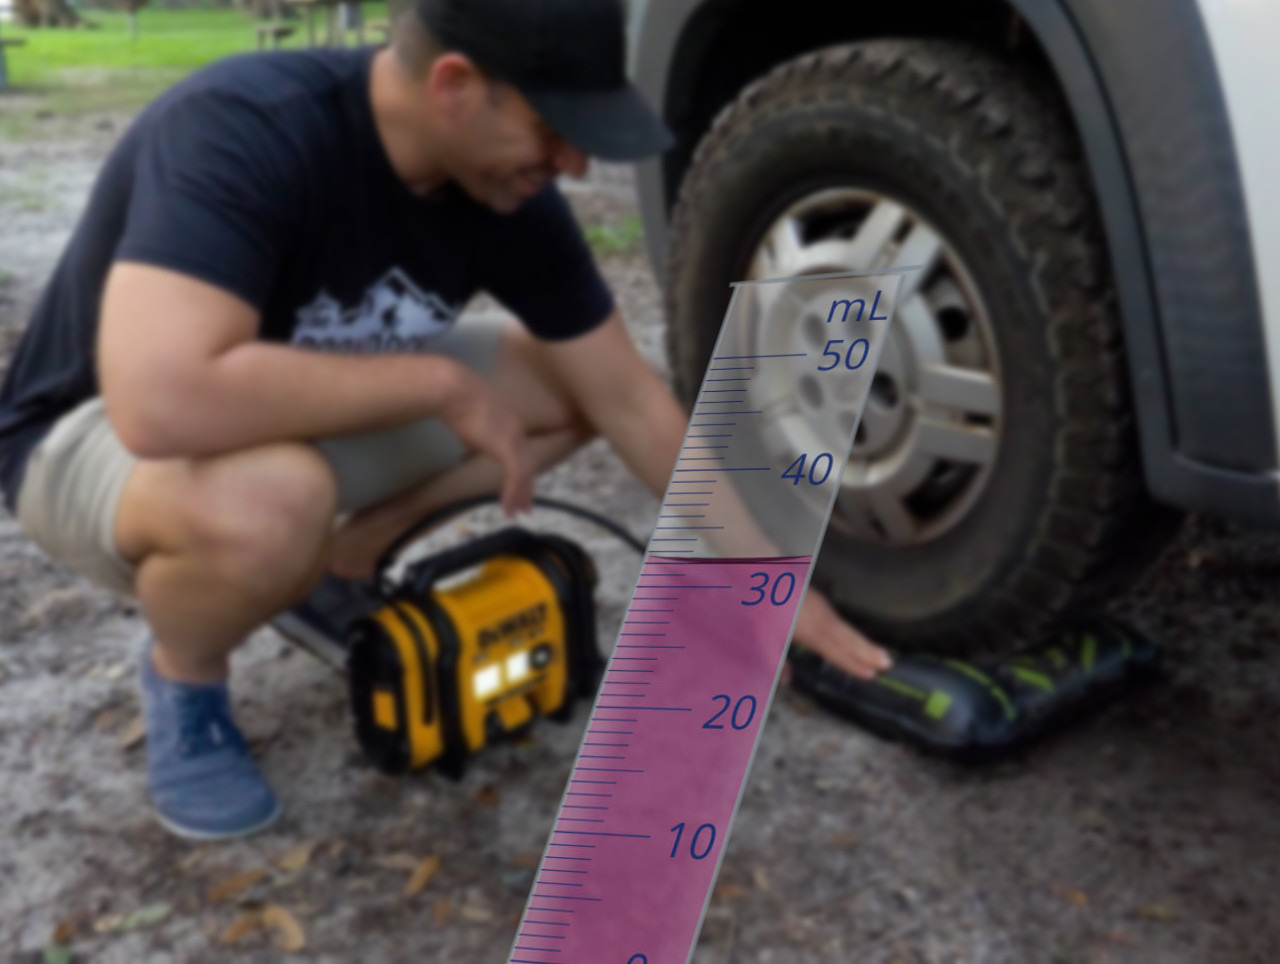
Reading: value=32 unit=mL
